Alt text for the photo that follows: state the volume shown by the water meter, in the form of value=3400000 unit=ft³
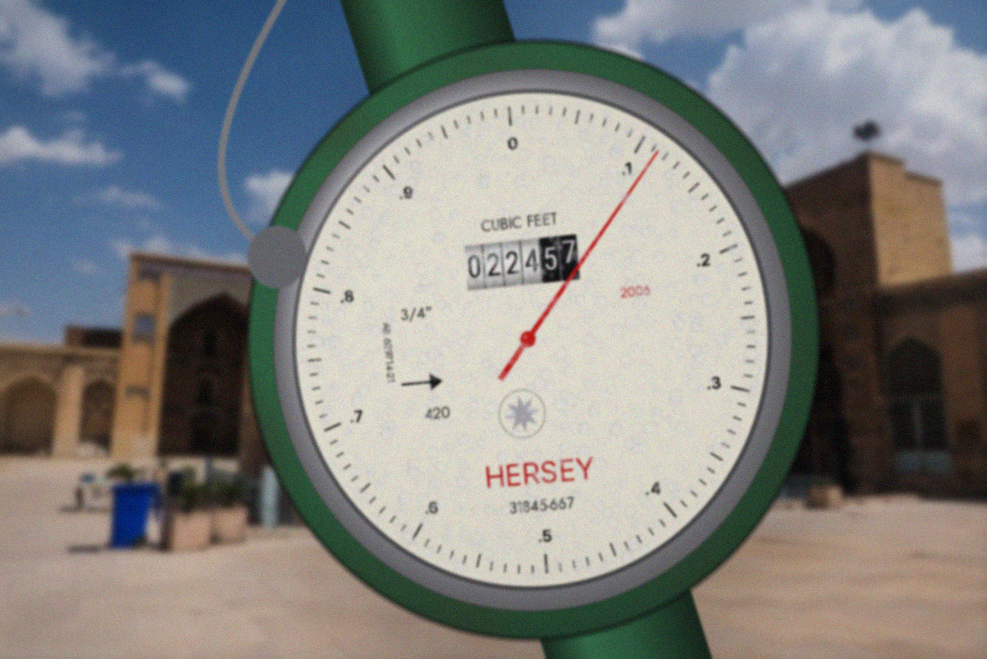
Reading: value=22457.11 unit=ft³
